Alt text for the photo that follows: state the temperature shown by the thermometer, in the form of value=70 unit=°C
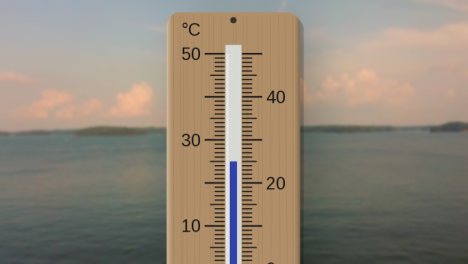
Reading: value=25 unit=°C
